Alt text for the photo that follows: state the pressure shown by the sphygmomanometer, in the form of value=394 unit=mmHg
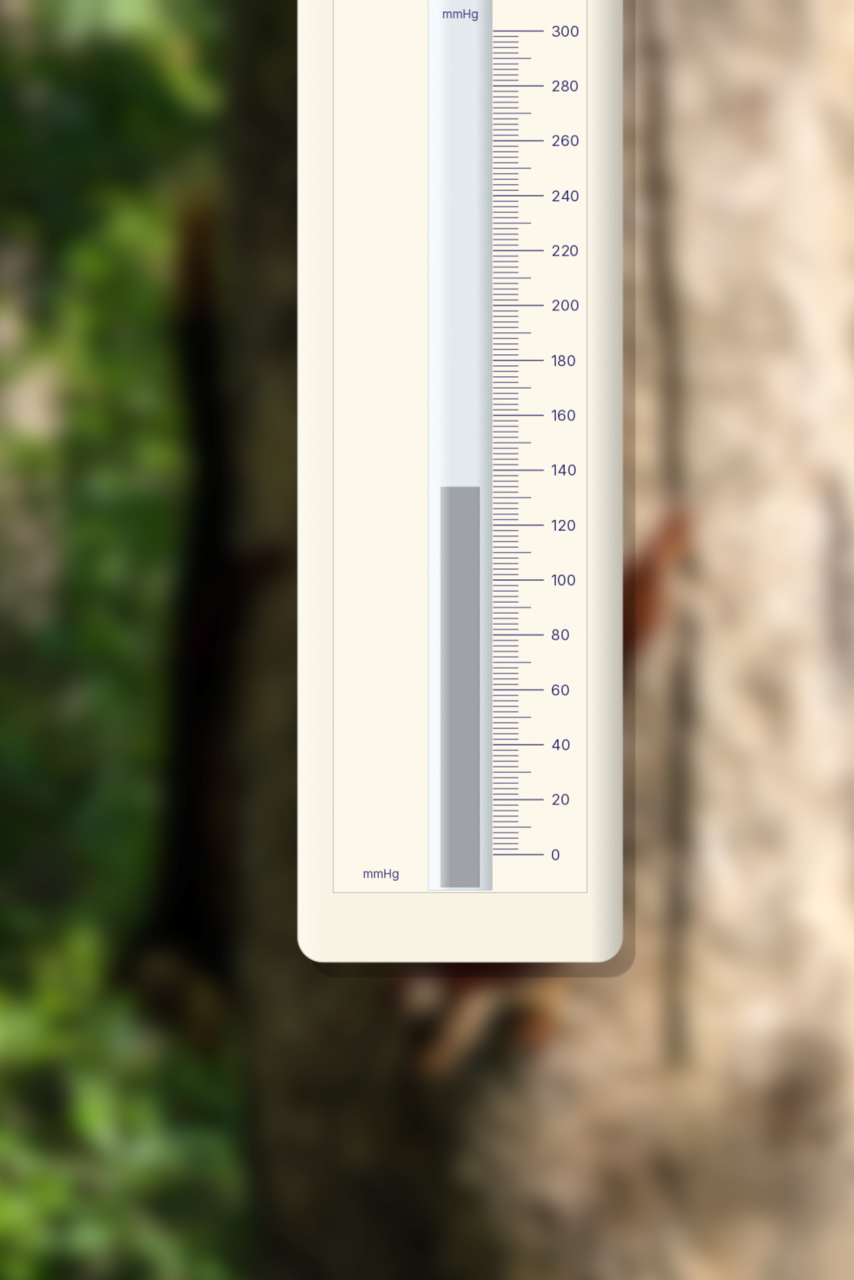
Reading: value=134 unit=mmHg
